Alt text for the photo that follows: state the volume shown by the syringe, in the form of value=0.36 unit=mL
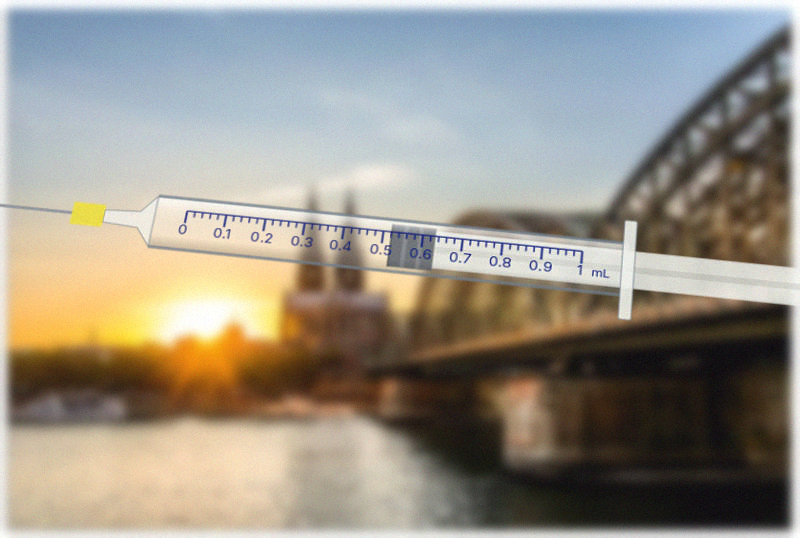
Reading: value=0.52 unit=mL
